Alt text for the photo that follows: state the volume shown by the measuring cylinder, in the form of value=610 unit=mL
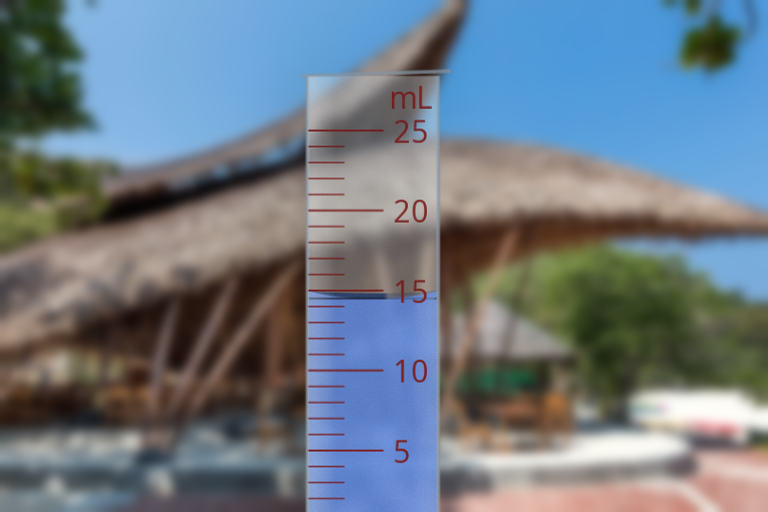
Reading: value=14.5 unit=mL
